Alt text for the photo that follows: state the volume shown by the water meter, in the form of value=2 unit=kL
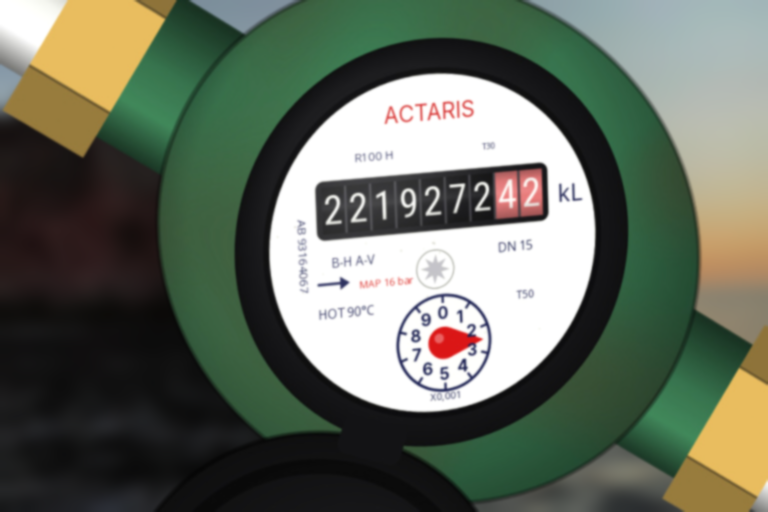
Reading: value=2219272.422 unit=kL
